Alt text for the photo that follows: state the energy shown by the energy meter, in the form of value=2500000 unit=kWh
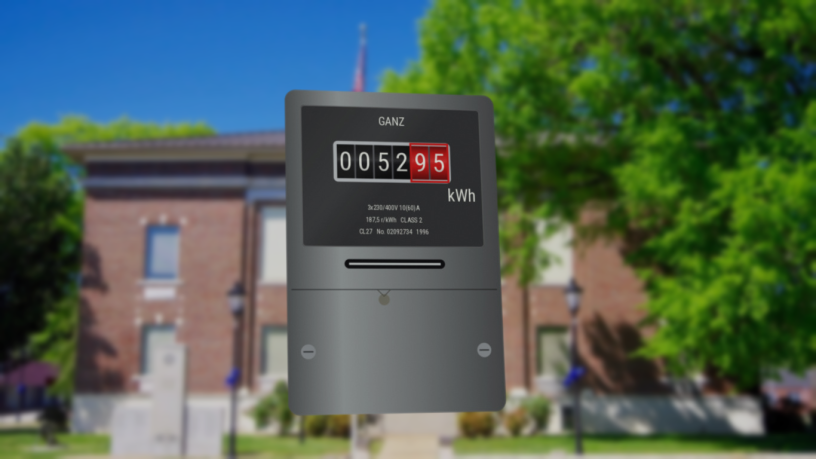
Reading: value=52.95 unit=kWh
